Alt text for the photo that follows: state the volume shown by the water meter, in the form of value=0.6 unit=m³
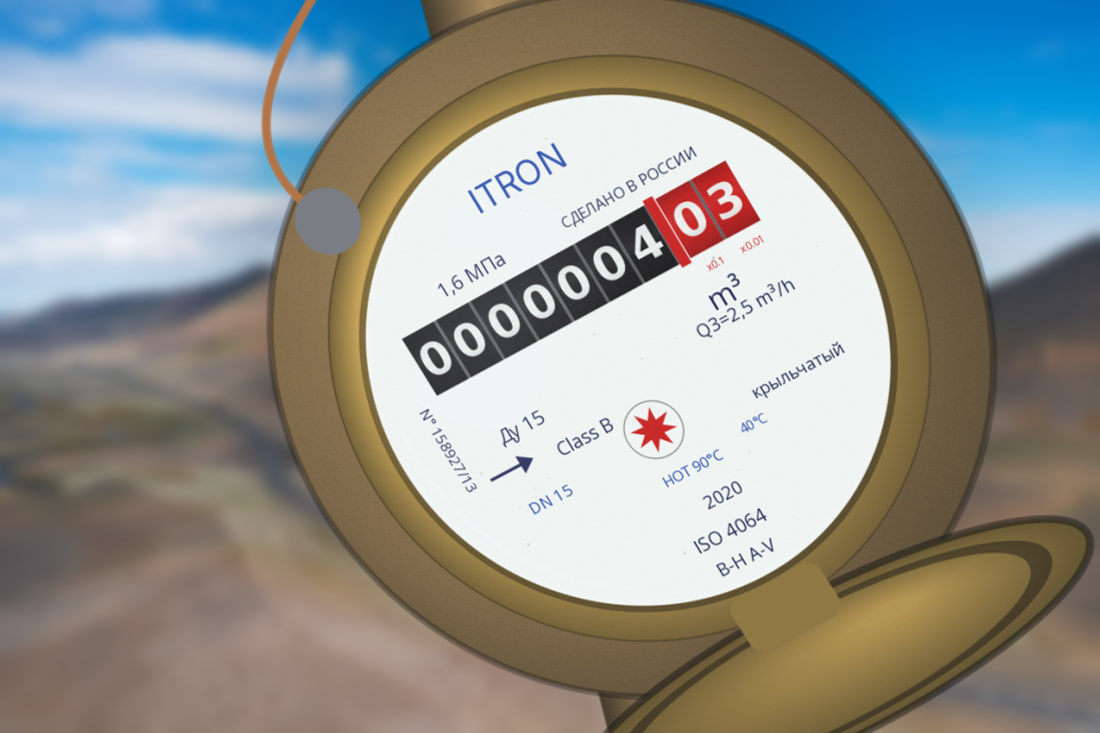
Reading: value=4.03 unit=m³
